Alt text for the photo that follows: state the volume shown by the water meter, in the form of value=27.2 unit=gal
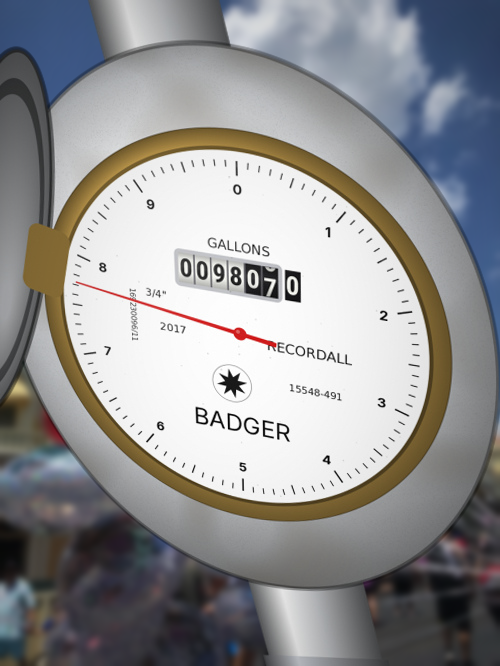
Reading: value=98067.7 unit=gal
